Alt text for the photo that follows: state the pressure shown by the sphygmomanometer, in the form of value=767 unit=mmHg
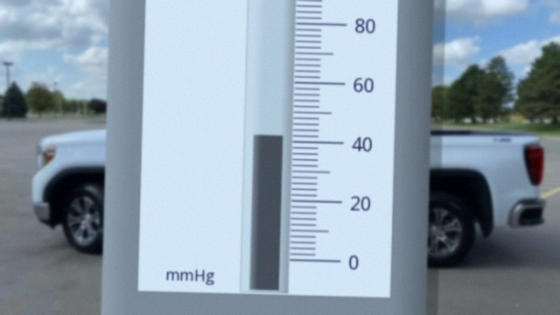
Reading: value=42 unit=mmHg
